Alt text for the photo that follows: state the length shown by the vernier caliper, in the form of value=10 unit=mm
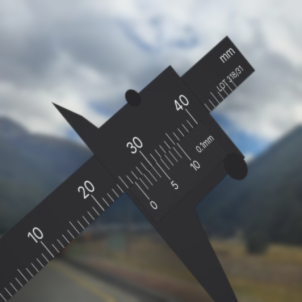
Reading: value=26.4 unit=mm
